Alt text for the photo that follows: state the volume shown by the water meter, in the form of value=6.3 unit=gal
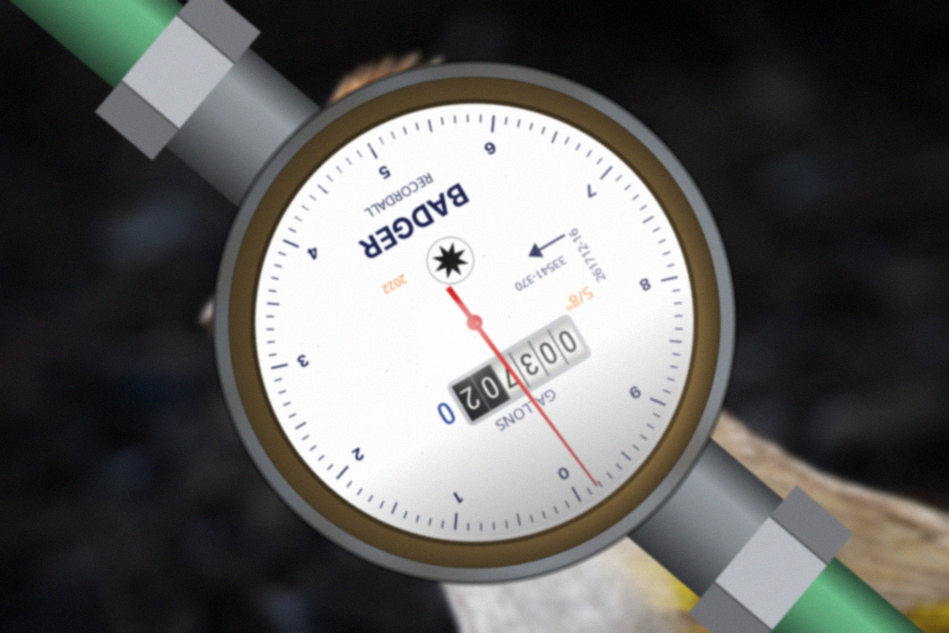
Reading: value=37019.8 unit=gal
